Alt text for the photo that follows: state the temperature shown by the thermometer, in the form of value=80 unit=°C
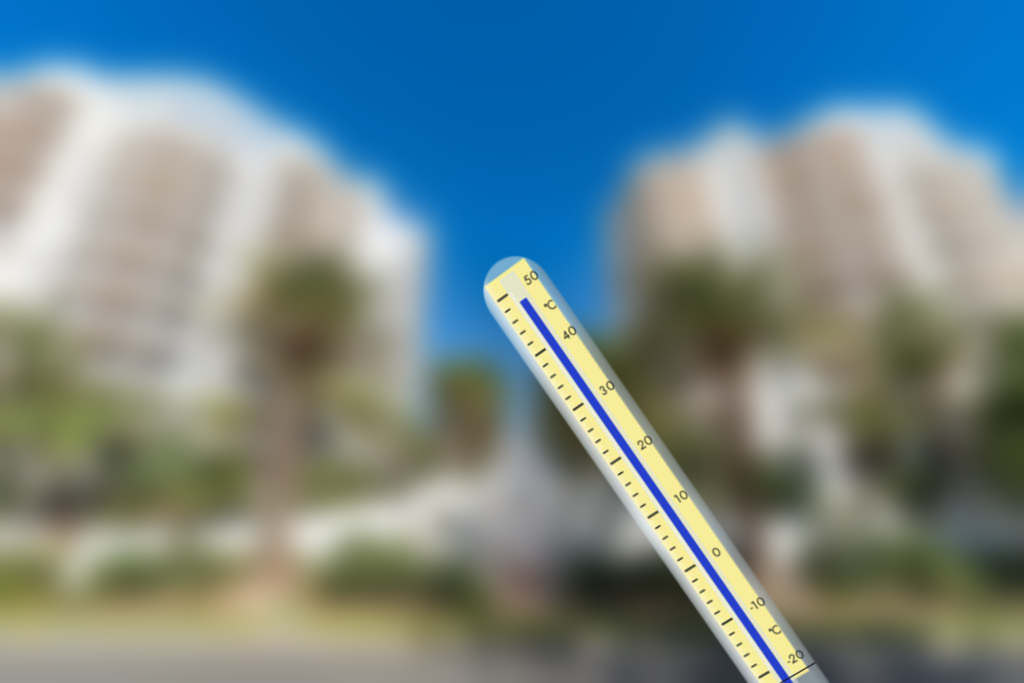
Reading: value=48 unit=°C
